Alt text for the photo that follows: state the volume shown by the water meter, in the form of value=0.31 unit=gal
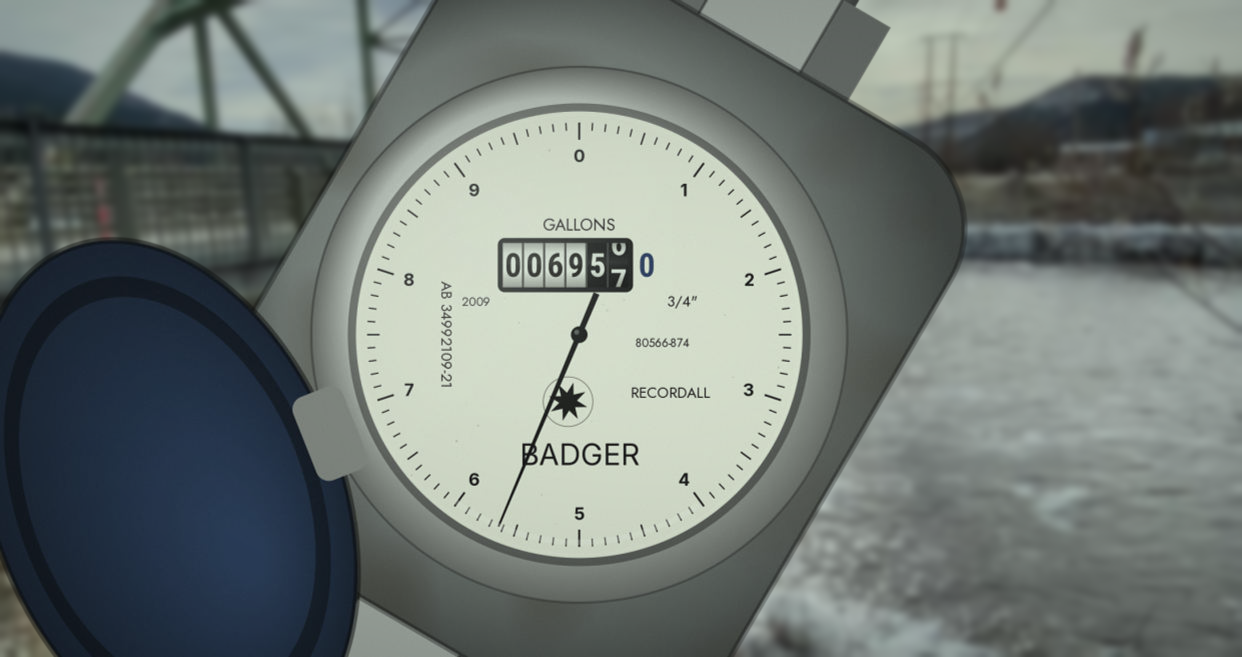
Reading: value=69565.6 unit=gal
